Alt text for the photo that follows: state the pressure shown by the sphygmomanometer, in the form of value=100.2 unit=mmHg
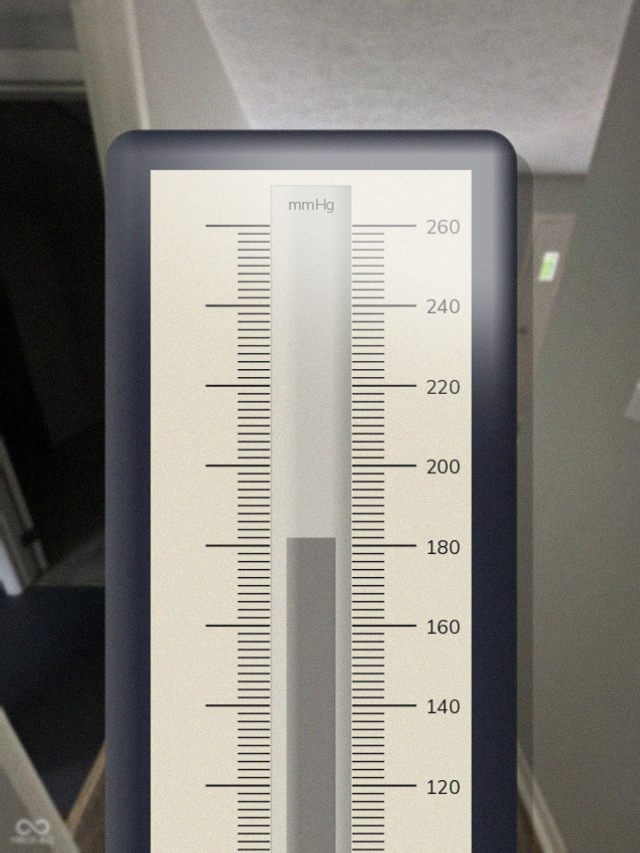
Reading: value=182 unit=mmHg
